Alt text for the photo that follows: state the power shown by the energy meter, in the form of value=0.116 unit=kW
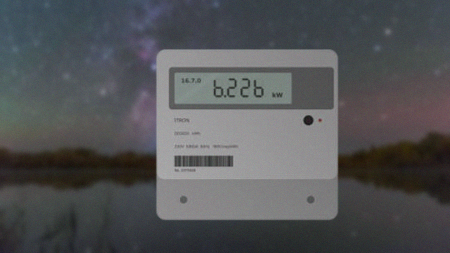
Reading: value=6.226 unit=kW
